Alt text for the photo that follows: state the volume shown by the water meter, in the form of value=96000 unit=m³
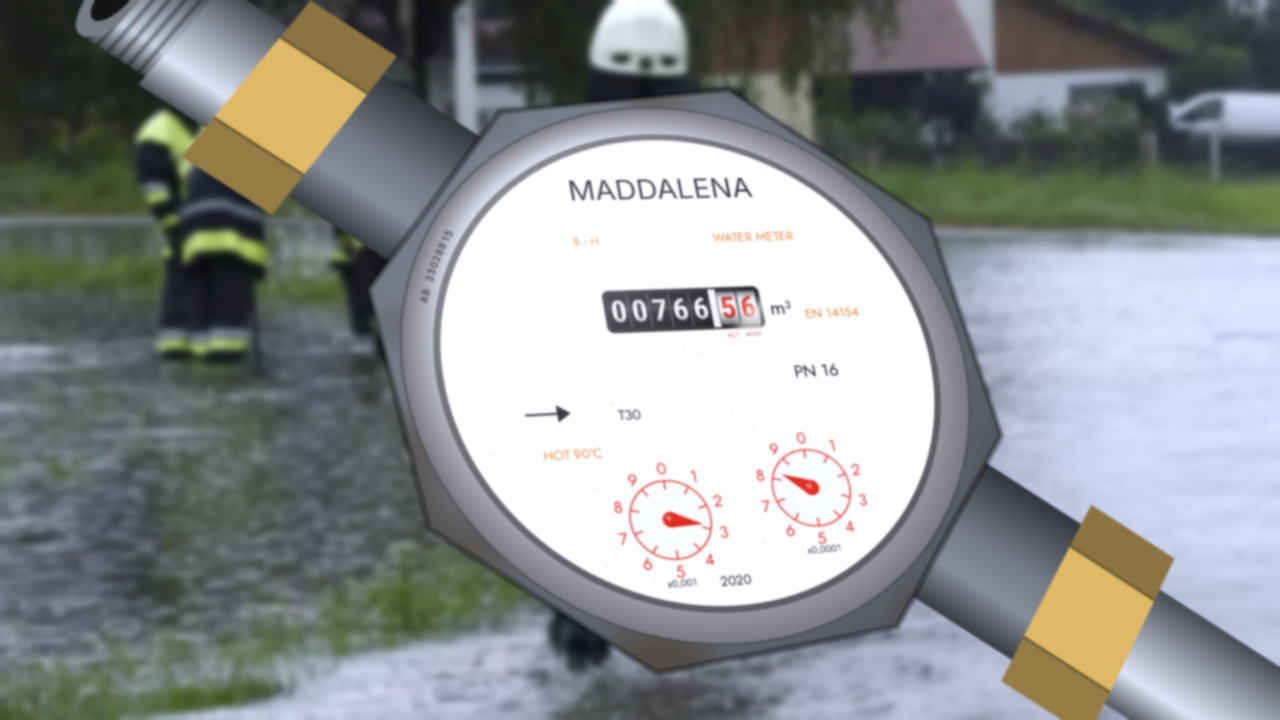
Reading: value=766.5628 unit=m³
